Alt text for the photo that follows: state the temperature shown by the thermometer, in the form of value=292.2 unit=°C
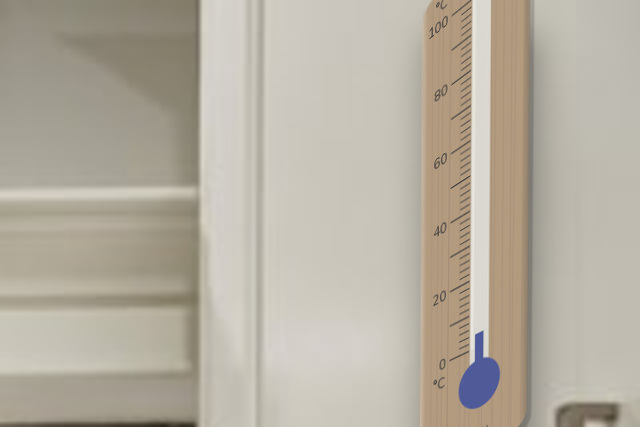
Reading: value=4 unit=°C
